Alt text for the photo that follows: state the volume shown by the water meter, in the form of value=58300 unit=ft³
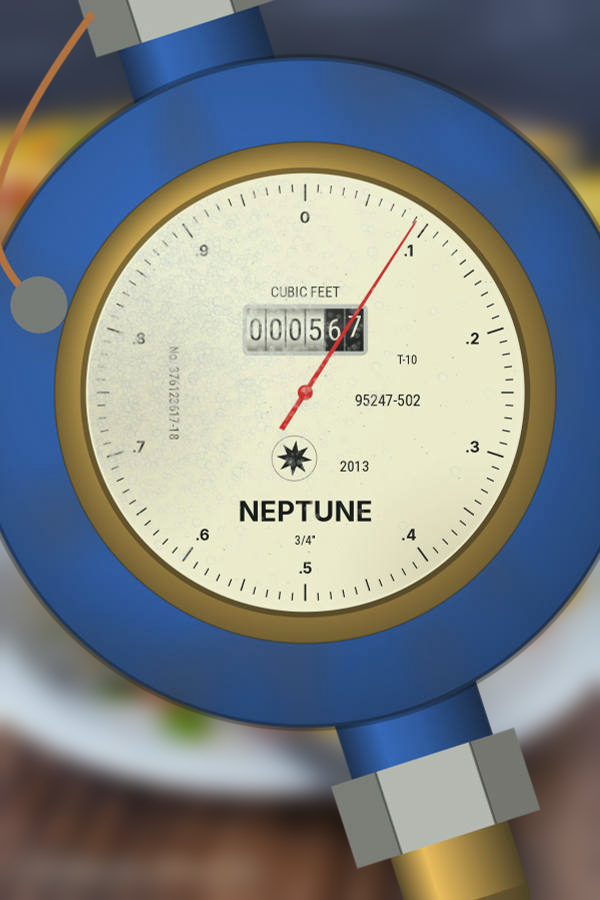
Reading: value=567.09 unit=ft³
